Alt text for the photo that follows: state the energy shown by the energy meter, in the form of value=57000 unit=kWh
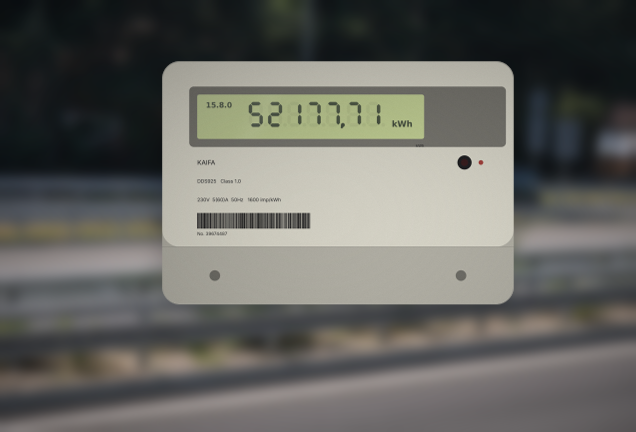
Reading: value=52177.71 unit=kWh
